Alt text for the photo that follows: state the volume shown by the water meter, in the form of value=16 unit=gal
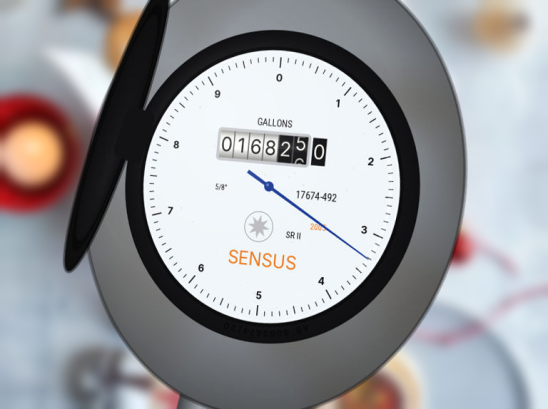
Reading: value=168253.3 unit=gal
